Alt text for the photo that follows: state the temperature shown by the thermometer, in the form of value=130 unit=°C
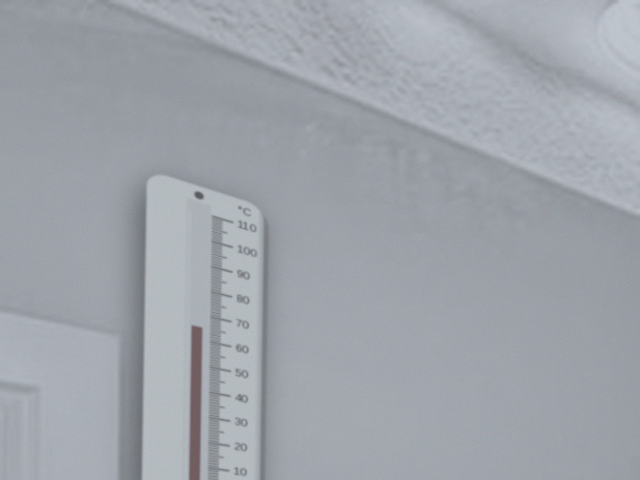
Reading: value=65 unit=°C
